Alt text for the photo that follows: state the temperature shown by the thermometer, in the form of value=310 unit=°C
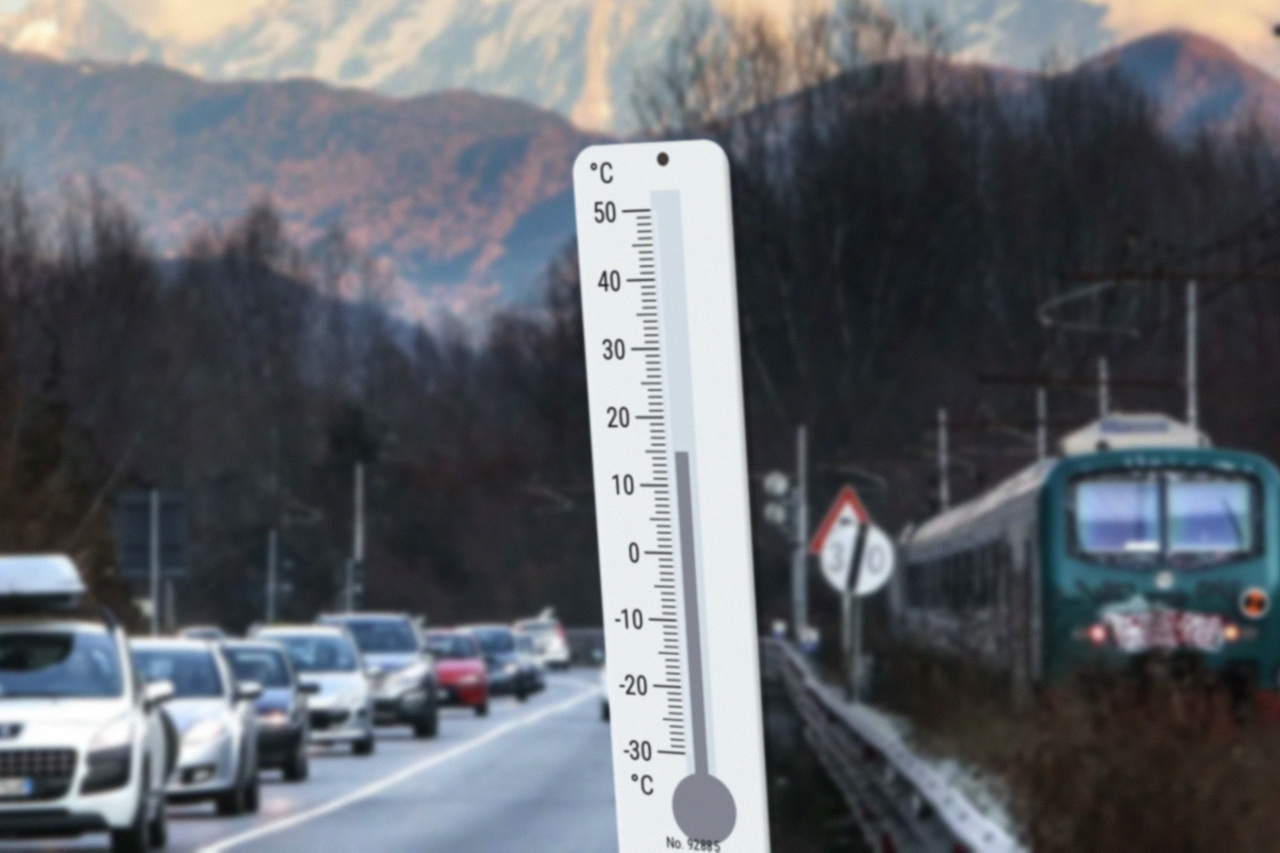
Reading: value=15 unit=°C
